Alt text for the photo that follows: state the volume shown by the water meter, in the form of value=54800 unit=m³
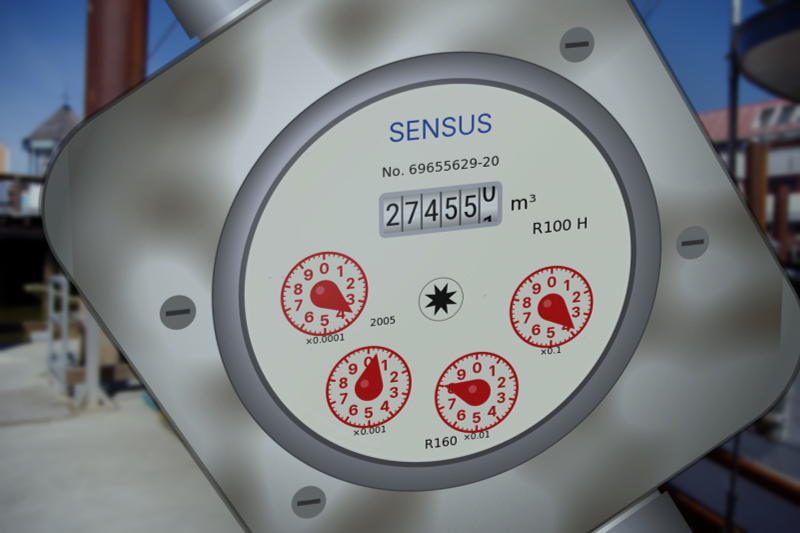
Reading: value=274550.3803 unit=m³
